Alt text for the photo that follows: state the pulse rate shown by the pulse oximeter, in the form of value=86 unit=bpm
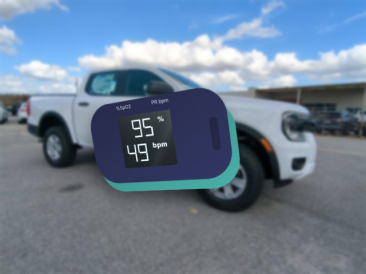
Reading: value=49 unit=bpm
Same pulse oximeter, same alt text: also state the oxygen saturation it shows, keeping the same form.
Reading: value=95 unit=%
